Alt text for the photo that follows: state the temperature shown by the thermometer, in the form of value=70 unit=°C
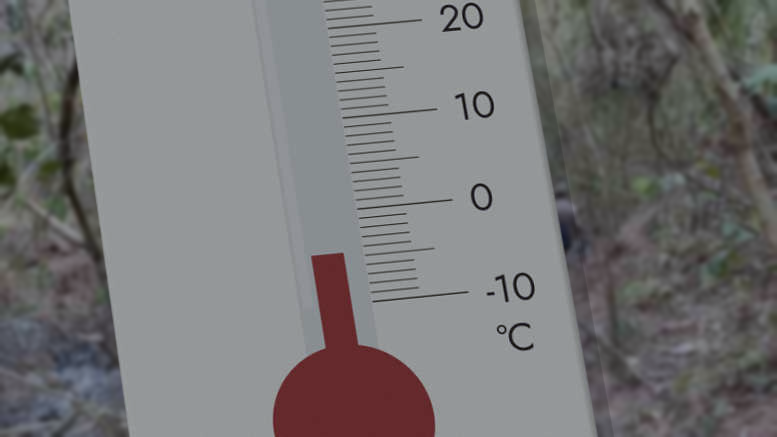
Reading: value=-4.5 unit=°C
